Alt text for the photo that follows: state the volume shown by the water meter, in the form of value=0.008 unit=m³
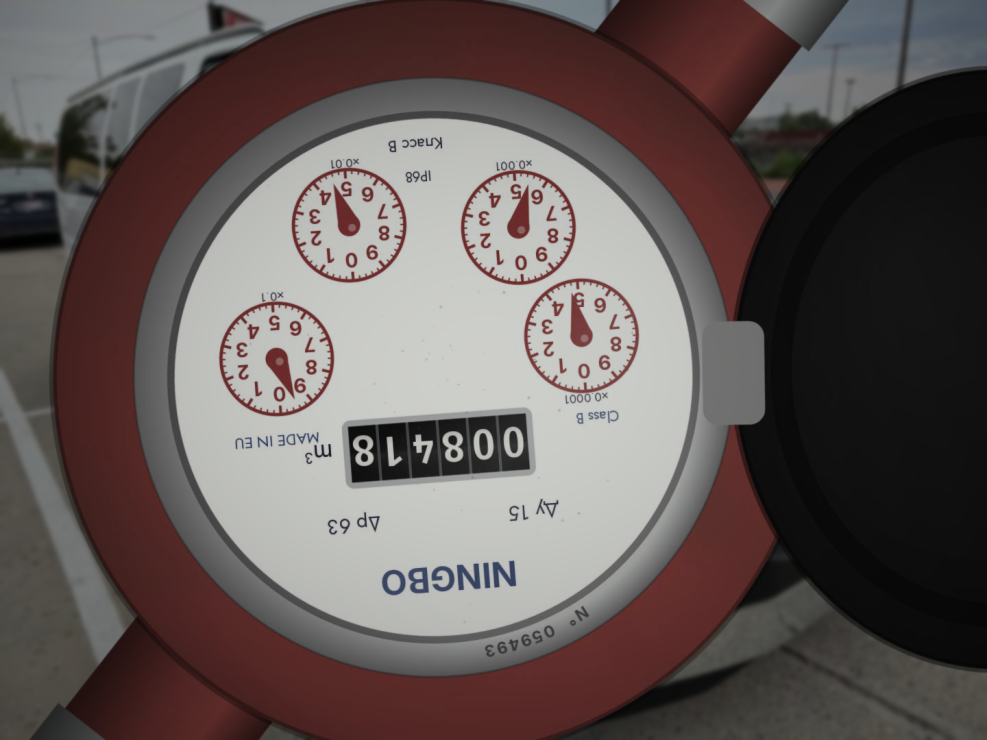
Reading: value=8417.9454 unit=m³
